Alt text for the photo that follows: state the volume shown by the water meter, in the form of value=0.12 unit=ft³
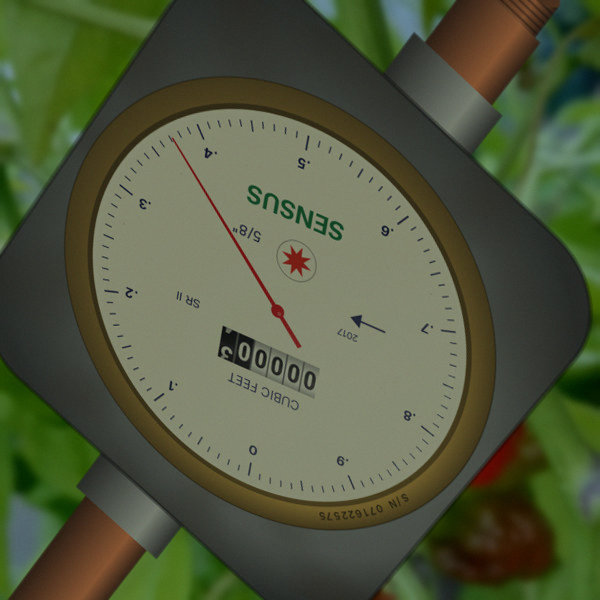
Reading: value=3.37 unit=ft³
